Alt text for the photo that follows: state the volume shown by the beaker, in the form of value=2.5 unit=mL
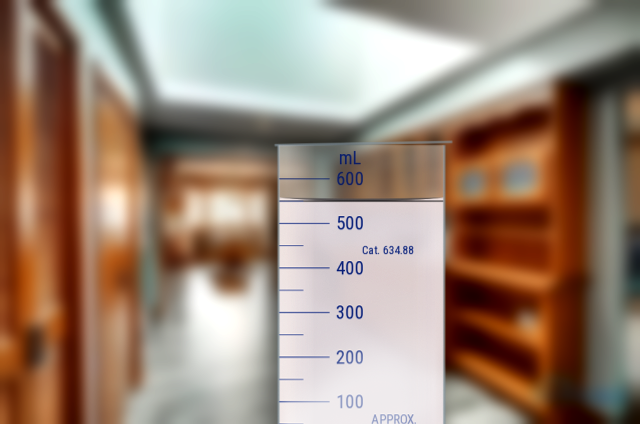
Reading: value=550 unit=mL
